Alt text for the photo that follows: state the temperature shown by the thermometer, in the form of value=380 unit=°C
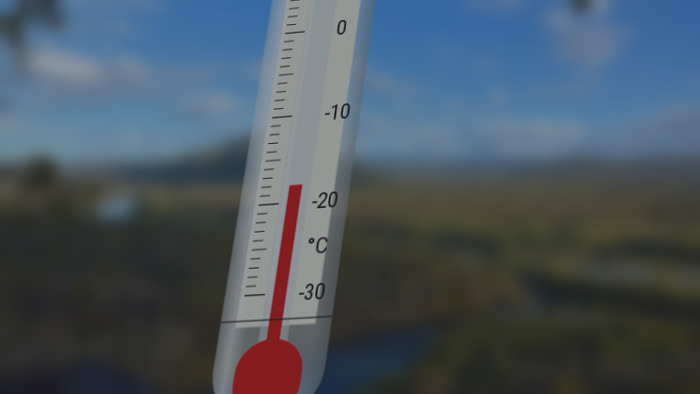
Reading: value=-18 unit=°C
